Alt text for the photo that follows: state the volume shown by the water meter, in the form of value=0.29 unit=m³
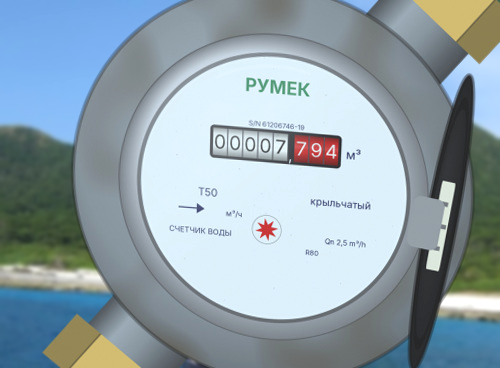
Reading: value=7.794 unit=m³
